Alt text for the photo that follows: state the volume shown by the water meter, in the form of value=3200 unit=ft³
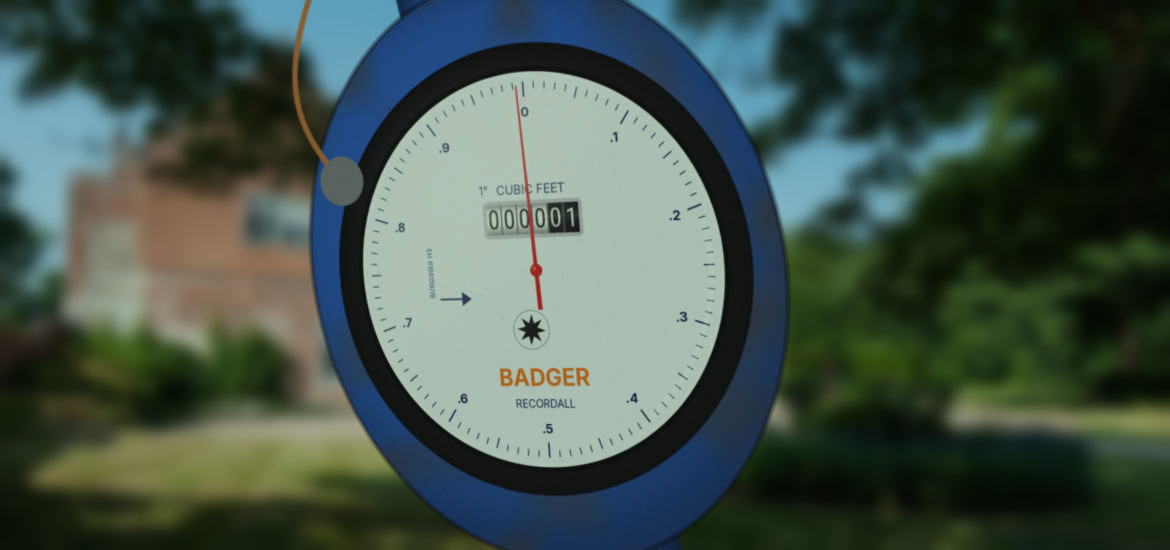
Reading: value=0.99 unit=ft³
